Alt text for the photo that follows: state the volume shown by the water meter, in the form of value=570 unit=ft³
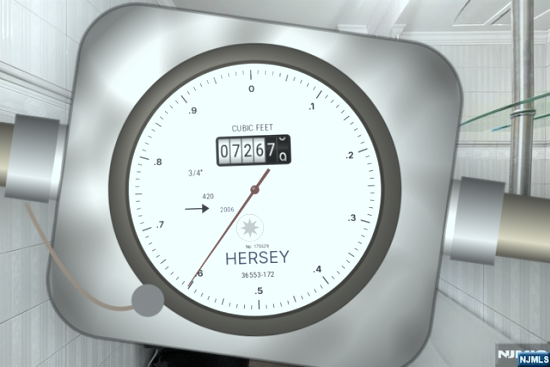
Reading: value=72678.60 unit=ft³
